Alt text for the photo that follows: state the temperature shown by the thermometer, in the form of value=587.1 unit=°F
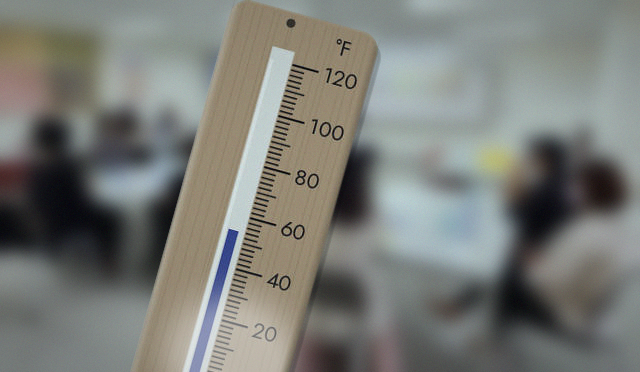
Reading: value=54 unit=°F
